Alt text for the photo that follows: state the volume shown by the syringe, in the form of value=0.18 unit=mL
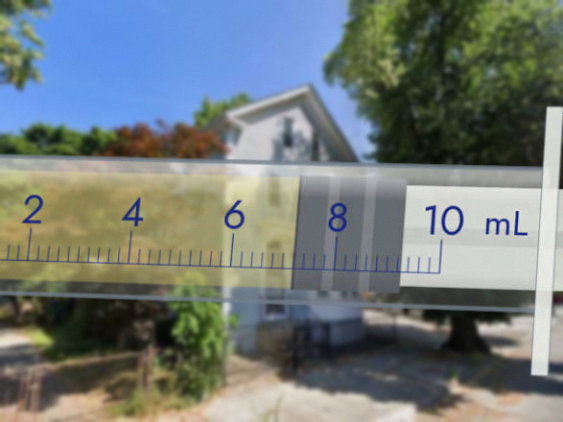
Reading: value=7.2 unit=mL
